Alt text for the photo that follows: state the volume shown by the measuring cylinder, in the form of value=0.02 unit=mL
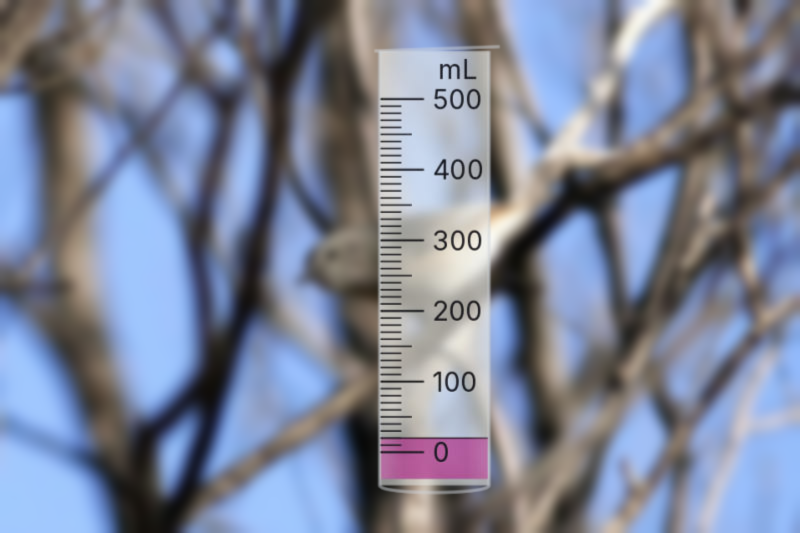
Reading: value=20 unit=mL
